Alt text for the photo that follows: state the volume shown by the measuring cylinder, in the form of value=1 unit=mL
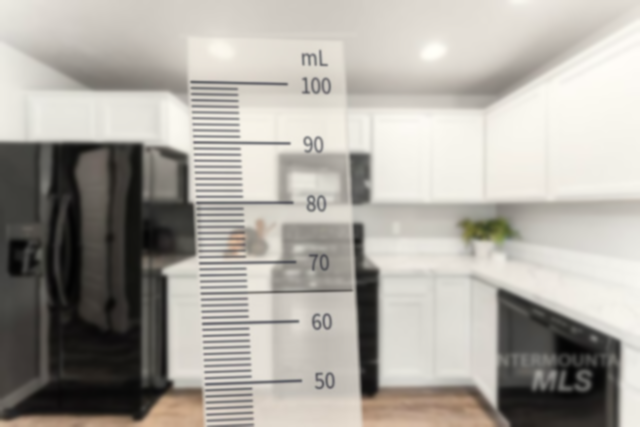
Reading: value=65 unit=mL
